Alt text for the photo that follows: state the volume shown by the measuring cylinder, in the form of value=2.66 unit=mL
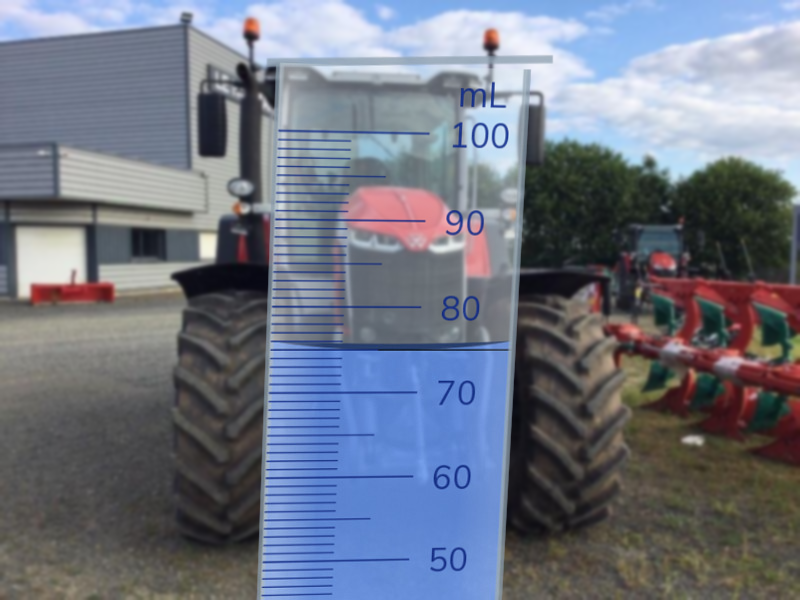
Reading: value=75 unit=mL
